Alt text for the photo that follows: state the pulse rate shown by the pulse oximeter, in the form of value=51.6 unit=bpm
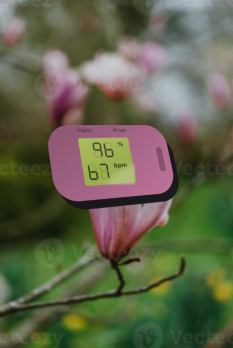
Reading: value=67 unit=bpm
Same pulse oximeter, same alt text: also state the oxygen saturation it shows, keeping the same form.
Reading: value=96 unit=%
